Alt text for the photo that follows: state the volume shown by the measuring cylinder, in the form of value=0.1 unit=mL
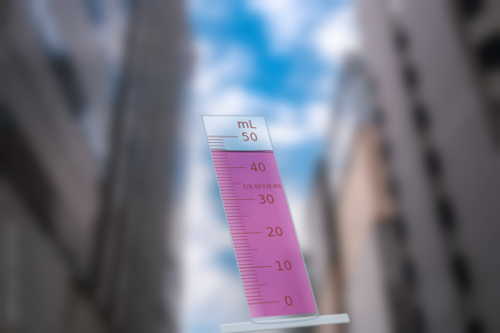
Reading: value=45 unit=mL
